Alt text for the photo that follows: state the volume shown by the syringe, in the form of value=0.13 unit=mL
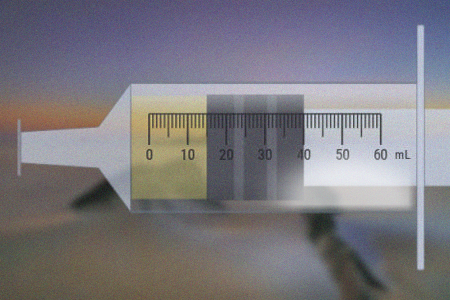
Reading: value=15 unit=mL
